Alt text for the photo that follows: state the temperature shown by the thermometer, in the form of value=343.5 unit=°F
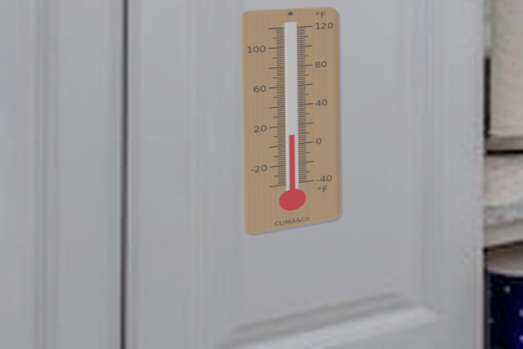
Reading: value=10 unit=°F
